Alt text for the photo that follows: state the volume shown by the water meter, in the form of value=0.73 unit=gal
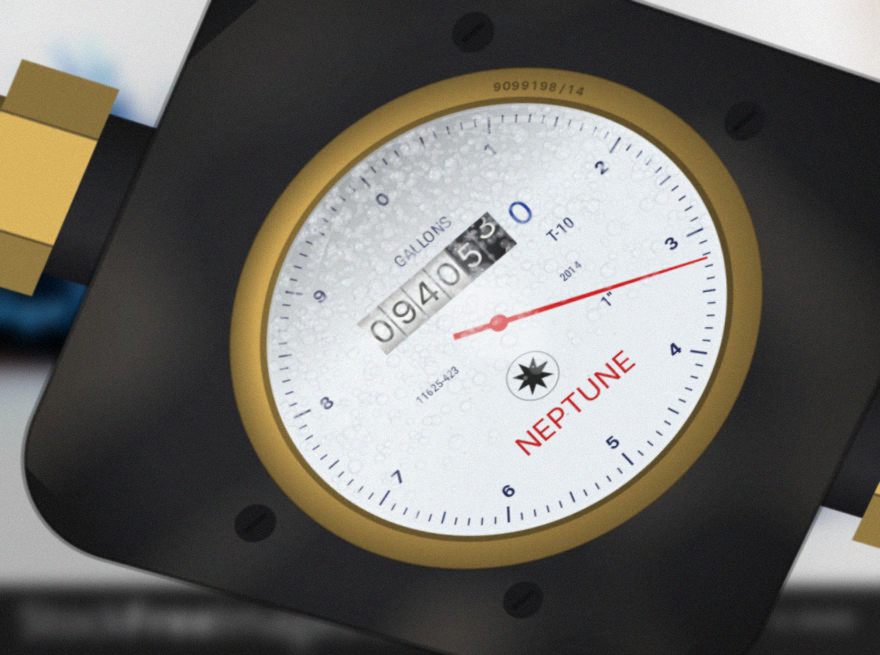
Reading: value=940533.2 unit=gal
